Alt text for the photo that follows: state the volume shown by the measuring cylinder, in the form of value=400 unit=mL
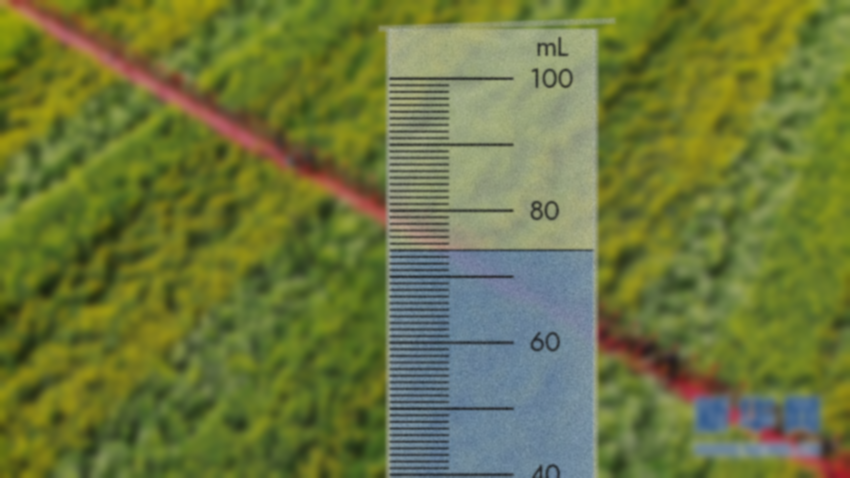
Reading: value=74 unit=mL
